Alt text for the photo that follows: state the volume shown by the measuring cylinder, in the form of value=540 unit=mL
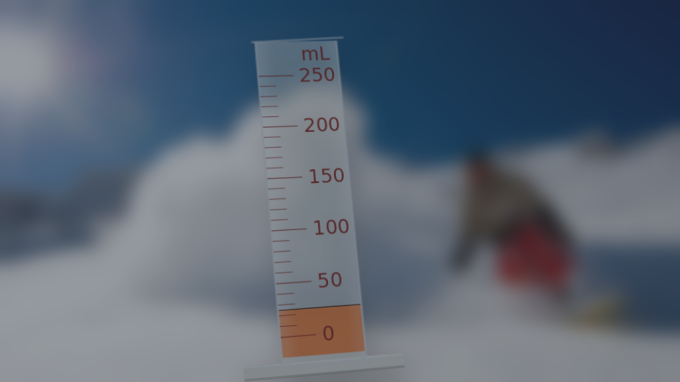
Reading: value=25 unit=mL
